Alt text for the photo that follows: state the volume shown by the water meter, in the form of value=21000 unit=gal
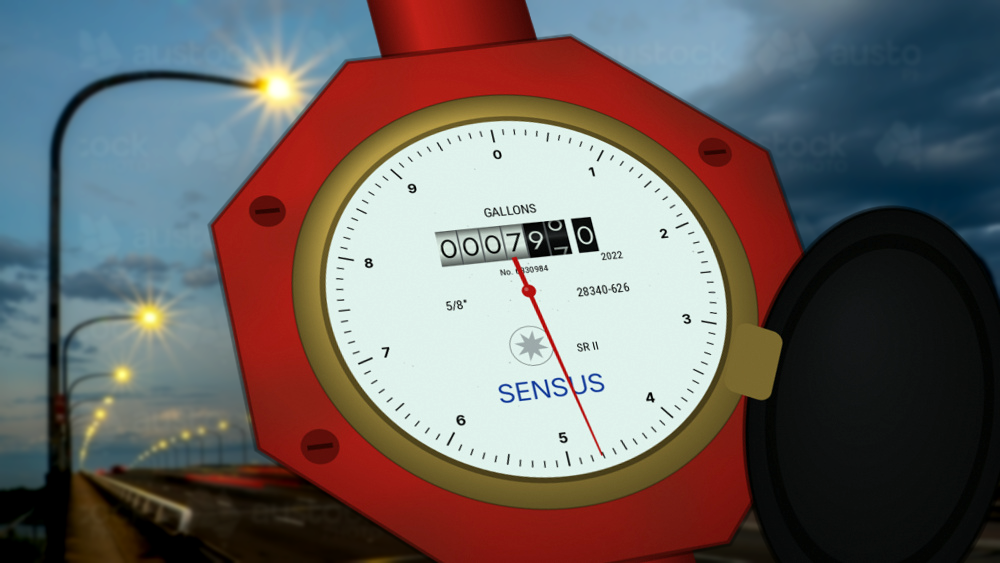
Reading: value=7964.7 unit=gal
